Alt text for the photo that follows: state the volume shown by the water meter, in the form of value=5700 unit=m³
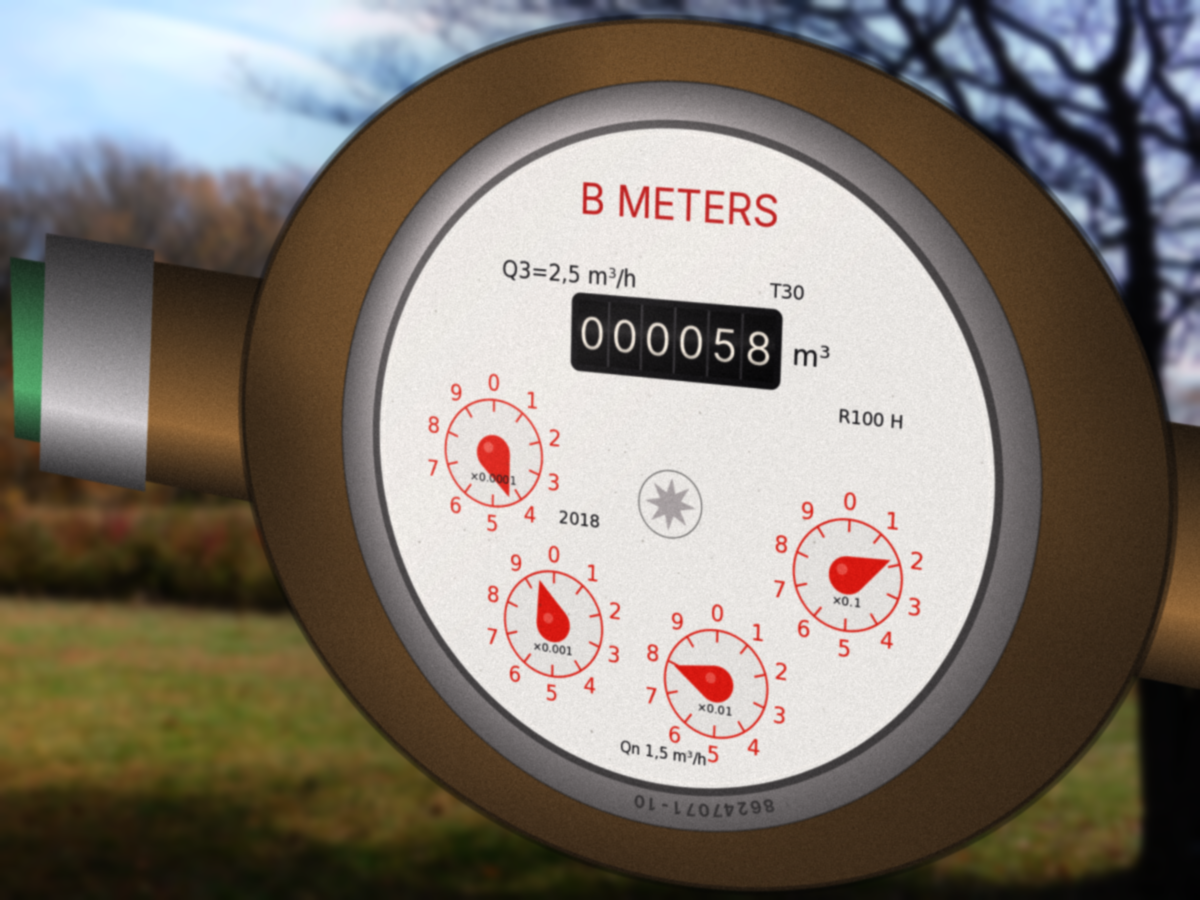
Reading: value=58.1794 unit=m³
